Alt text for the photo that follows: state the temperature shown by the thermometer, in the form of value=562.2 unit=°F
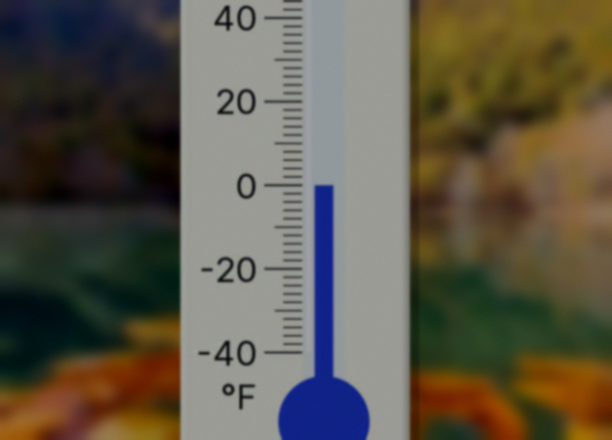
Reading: value=0 unit=°F
